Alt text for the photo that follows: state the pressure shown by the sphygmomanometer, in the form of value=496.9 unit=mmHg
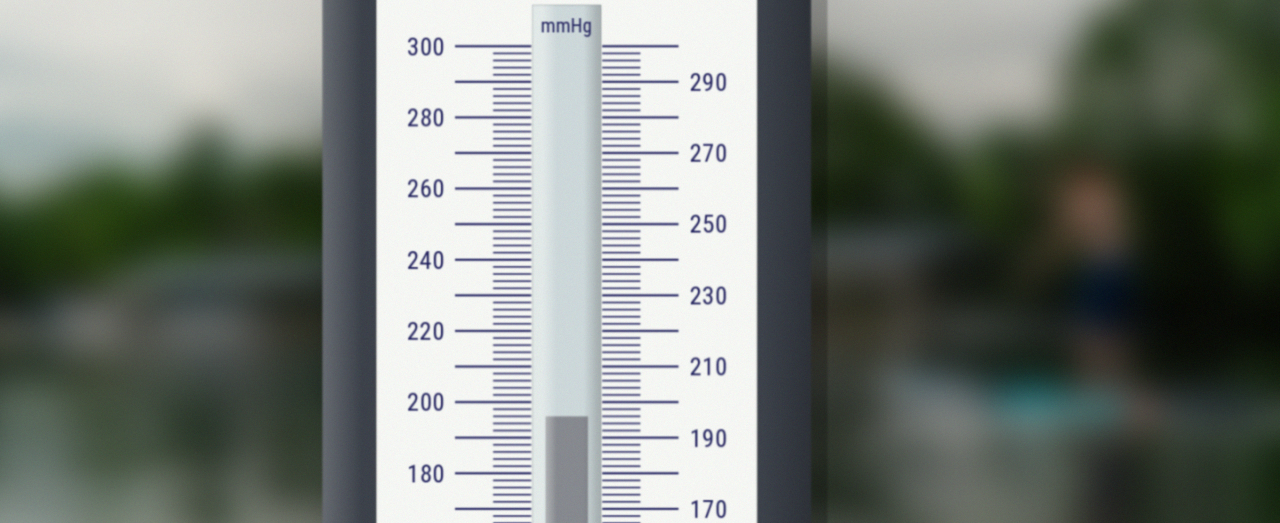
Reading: value=196 unit=mmHg
